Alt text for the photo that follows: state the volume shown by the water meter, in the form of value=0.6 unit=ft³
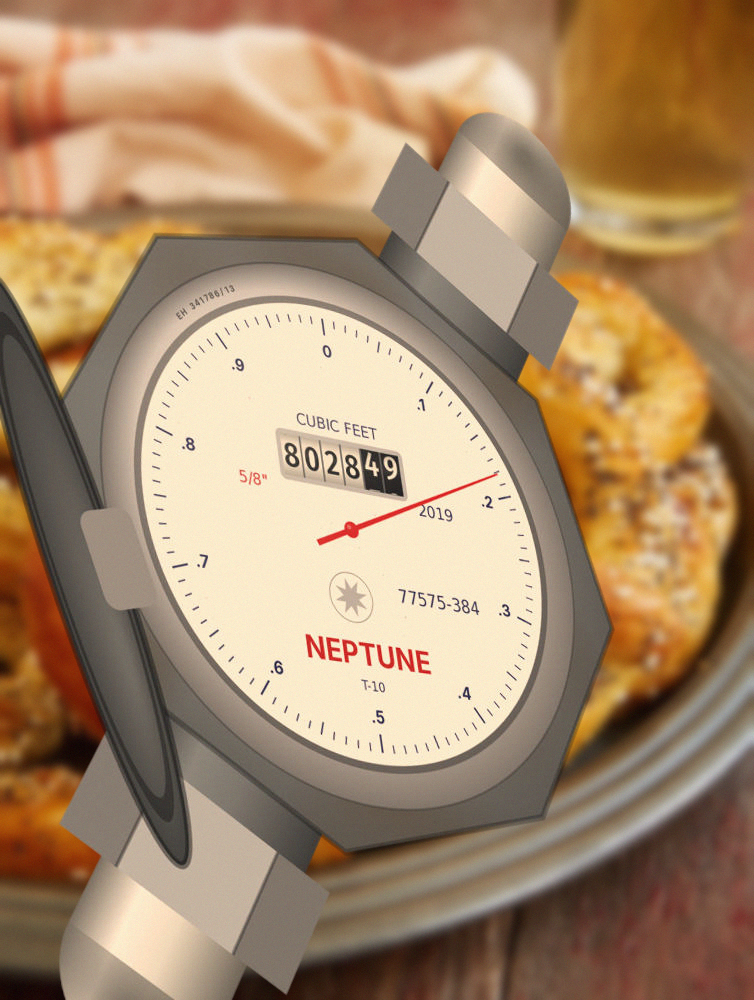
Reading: value=802849.18 unit=ft³
